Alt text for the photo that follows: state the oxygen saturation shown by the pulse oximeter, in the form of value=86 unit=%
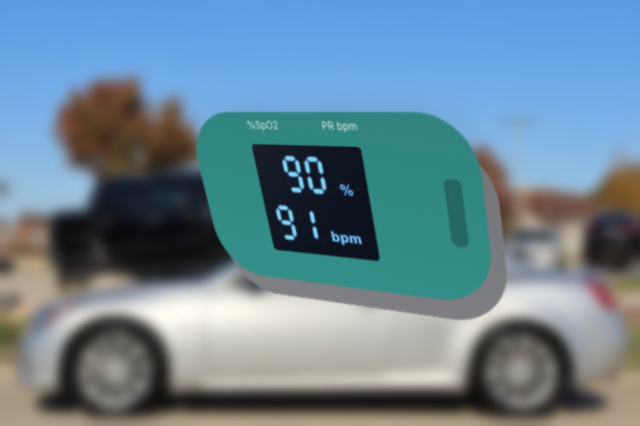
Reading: value=90 unit=%
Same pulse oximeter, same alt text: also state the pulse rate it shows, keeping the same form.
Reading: value=91 unit=bpm
